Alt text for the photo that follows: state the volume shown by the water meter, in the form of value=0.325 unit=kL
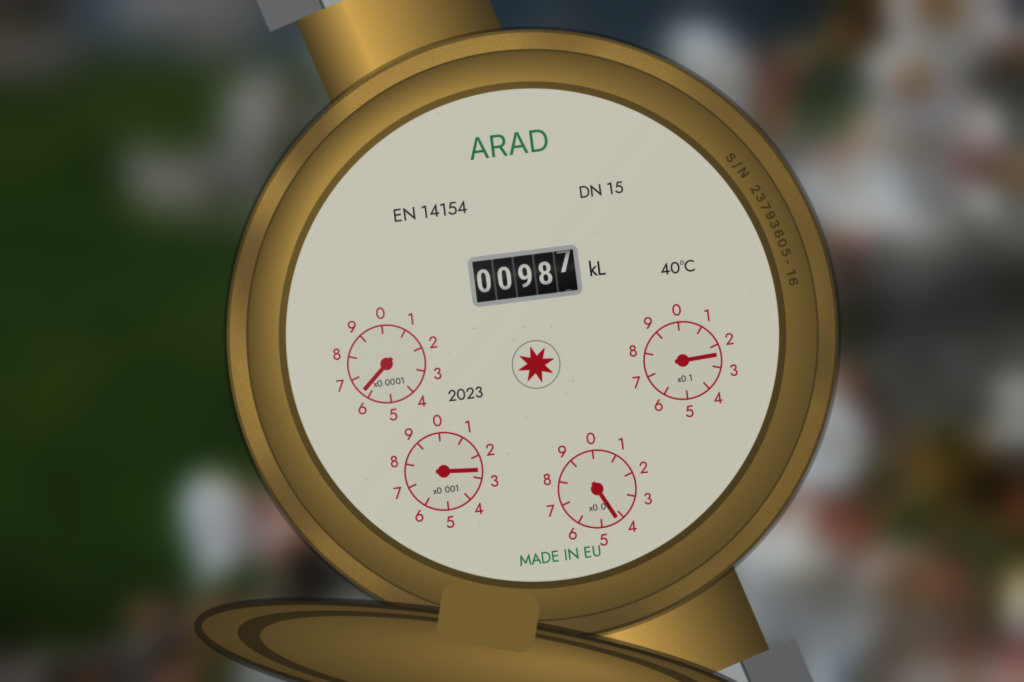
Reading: value=987.2426 unit=kL
